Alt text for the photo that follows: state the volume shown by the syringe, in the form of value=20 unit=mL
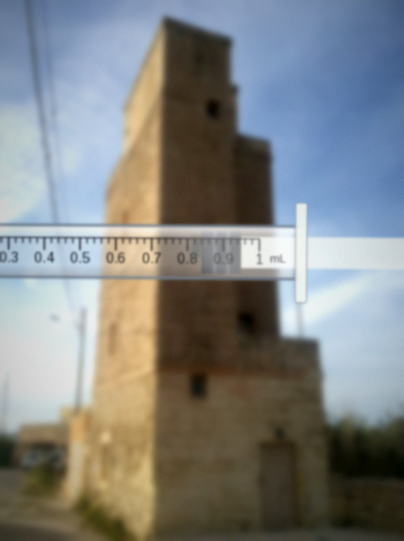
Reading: value=0.84 unit=mL
